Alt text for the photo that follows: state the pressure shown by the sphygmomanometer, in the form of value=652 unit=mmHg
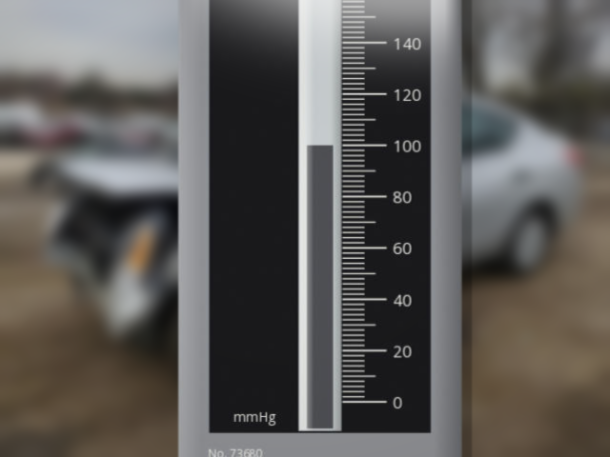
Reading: value=100 unit=mmHg
